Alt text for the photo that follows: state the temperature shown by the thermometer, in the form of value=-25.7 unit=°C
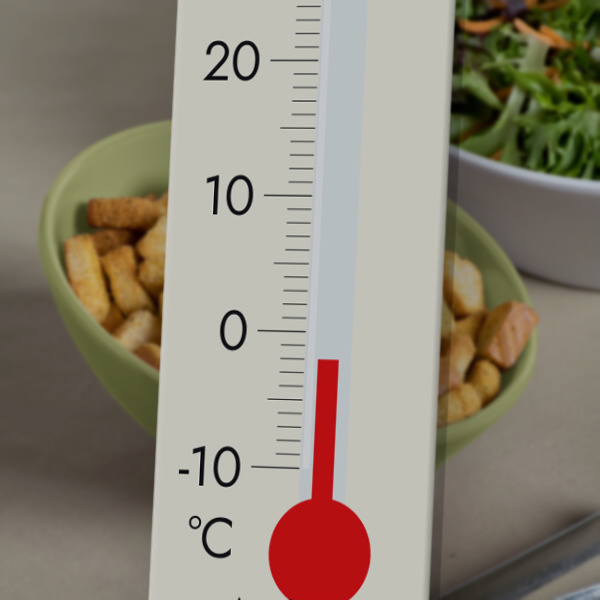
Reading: value=-2 unit=°C
